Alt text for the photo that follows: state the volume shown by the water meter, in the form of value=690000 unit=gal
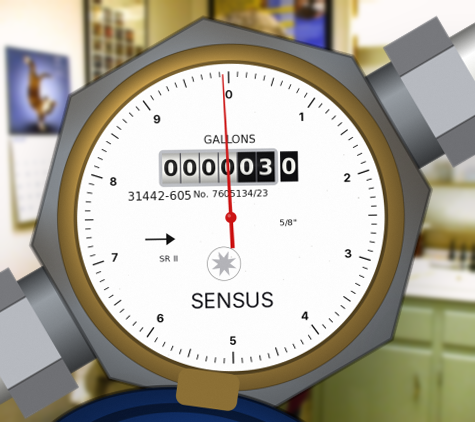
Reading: value=29.9 unit=gal
